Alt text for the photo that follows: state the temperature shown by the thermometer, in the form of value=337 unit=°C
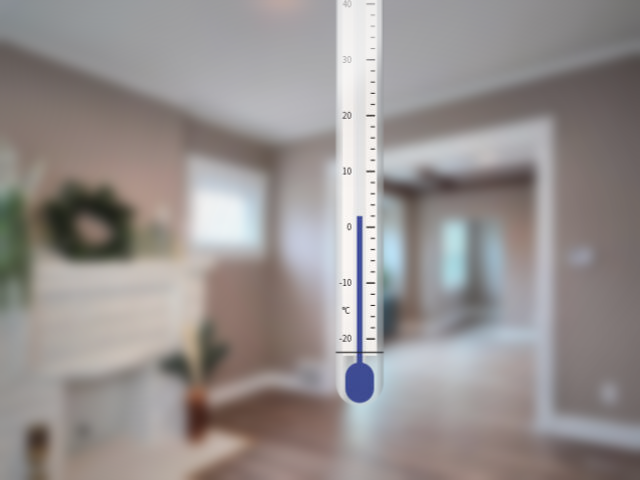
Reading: value=2 unit=°C
